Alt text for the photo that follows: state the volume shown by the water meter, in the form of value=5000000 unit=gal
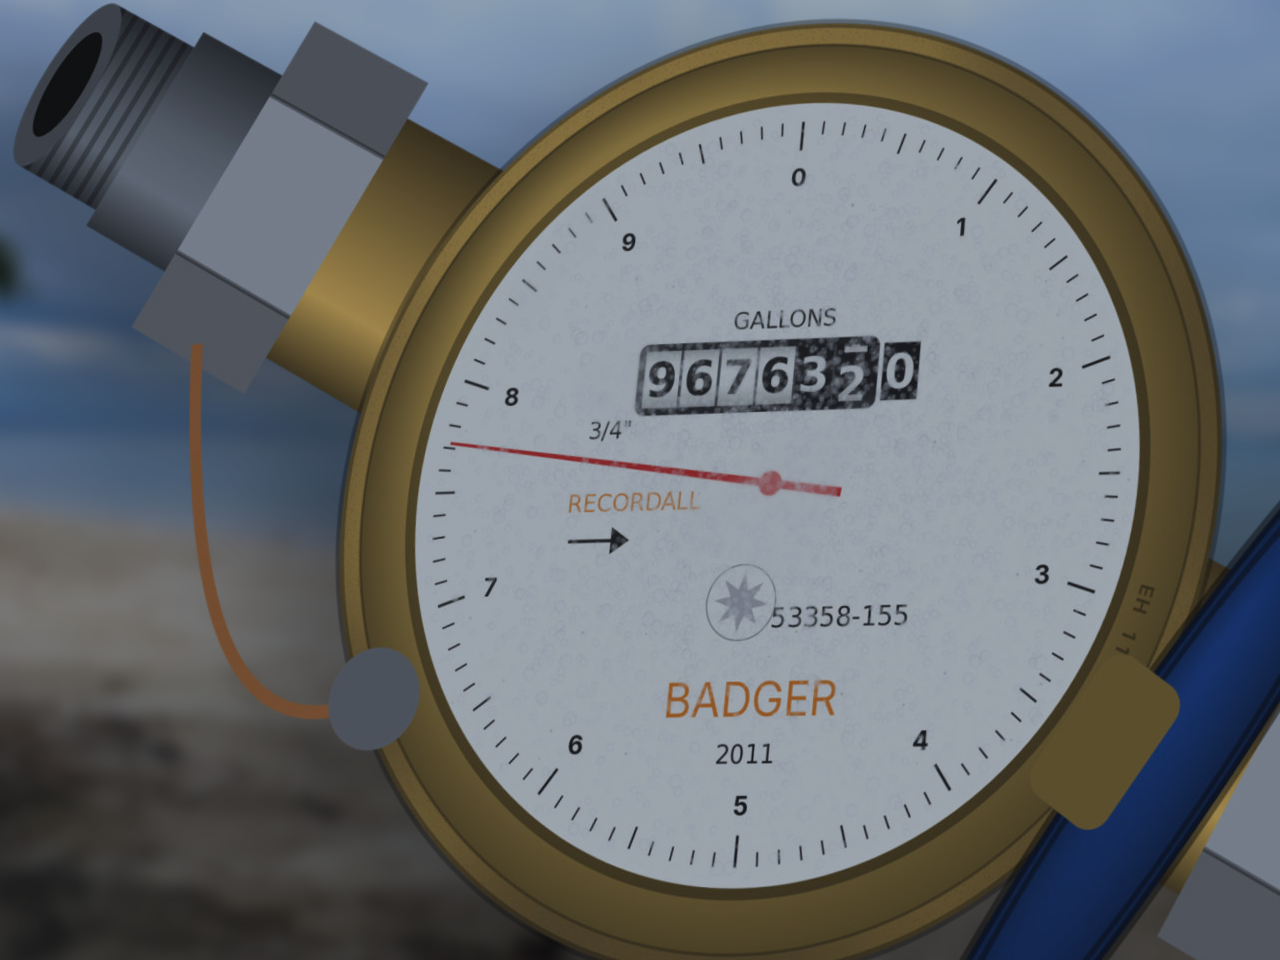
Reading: value=9676317.7 unit=gal
